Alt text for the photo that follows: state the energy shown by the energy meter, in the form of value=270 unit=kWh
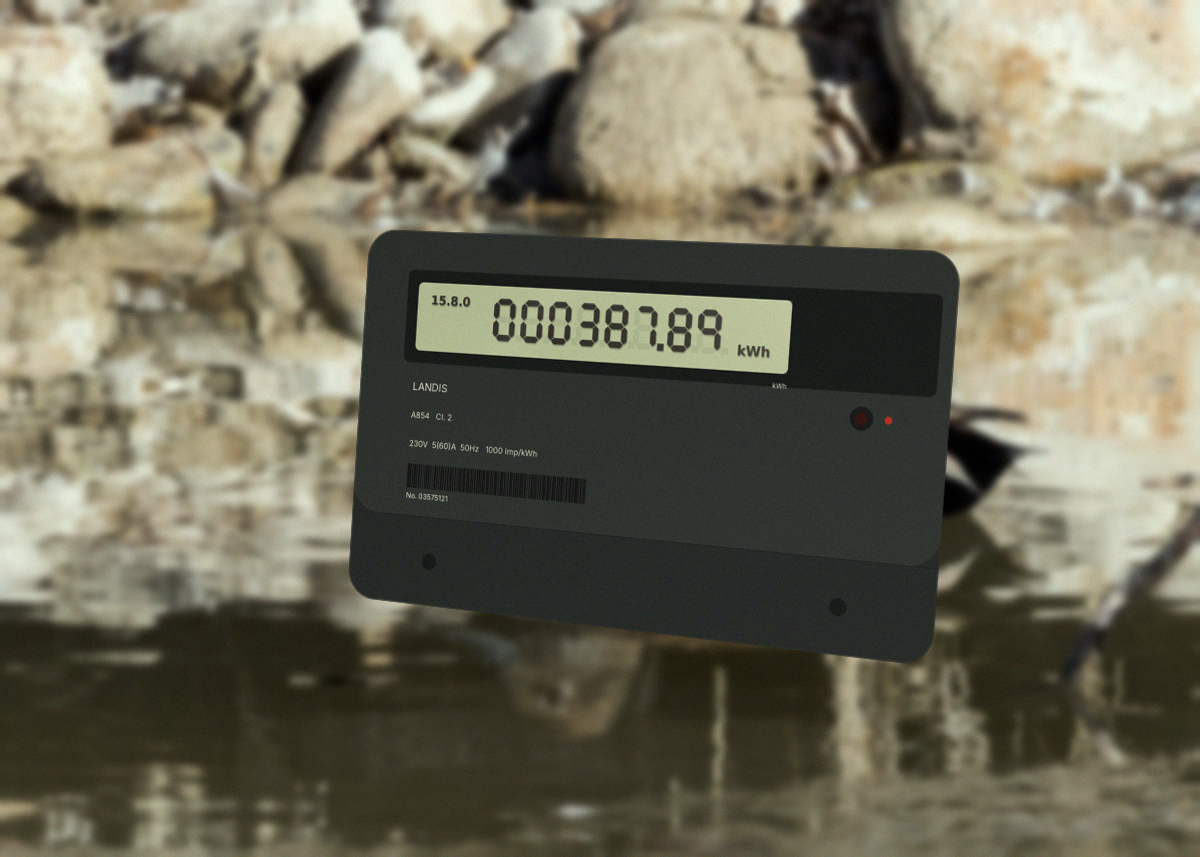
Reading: value=387.89 unit=kWh
